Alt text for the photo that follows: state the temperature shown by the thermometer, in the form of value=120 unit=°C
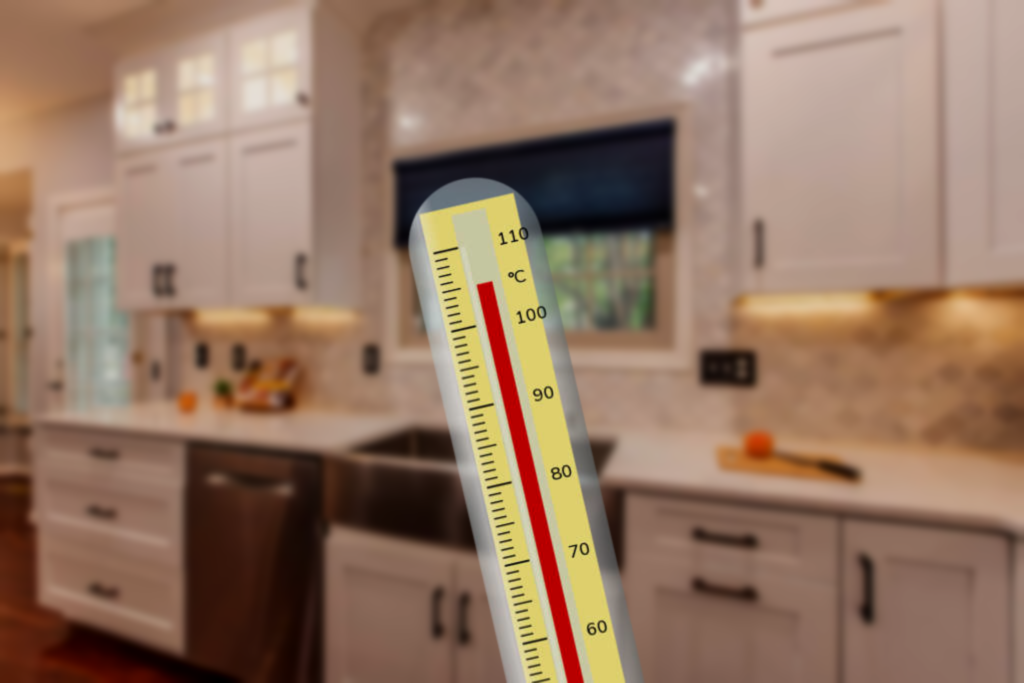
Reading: value=105 unit=°C
